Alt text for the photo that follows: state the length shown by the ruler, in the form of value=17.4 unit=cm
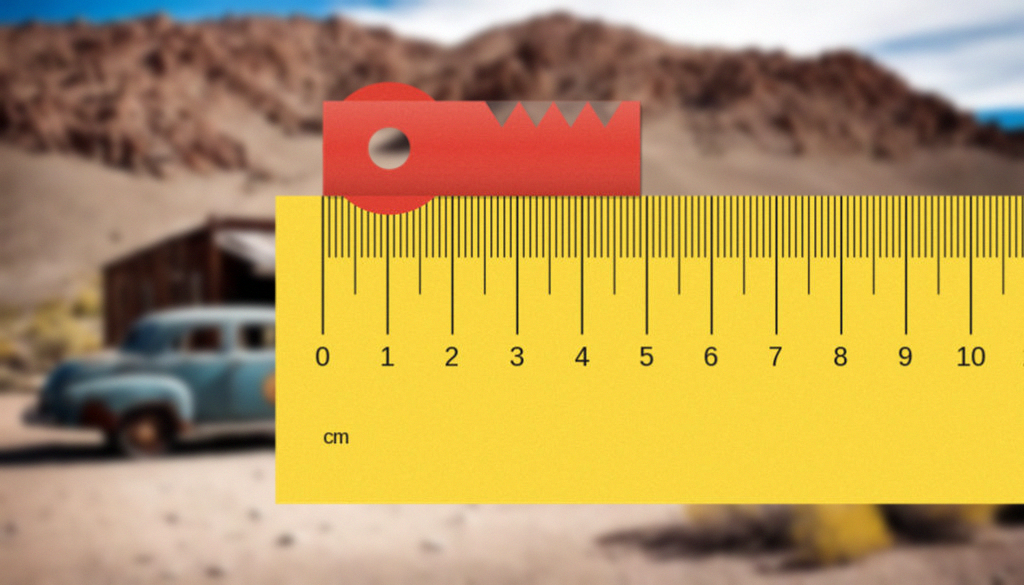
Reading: value=4.9 unit=cm
